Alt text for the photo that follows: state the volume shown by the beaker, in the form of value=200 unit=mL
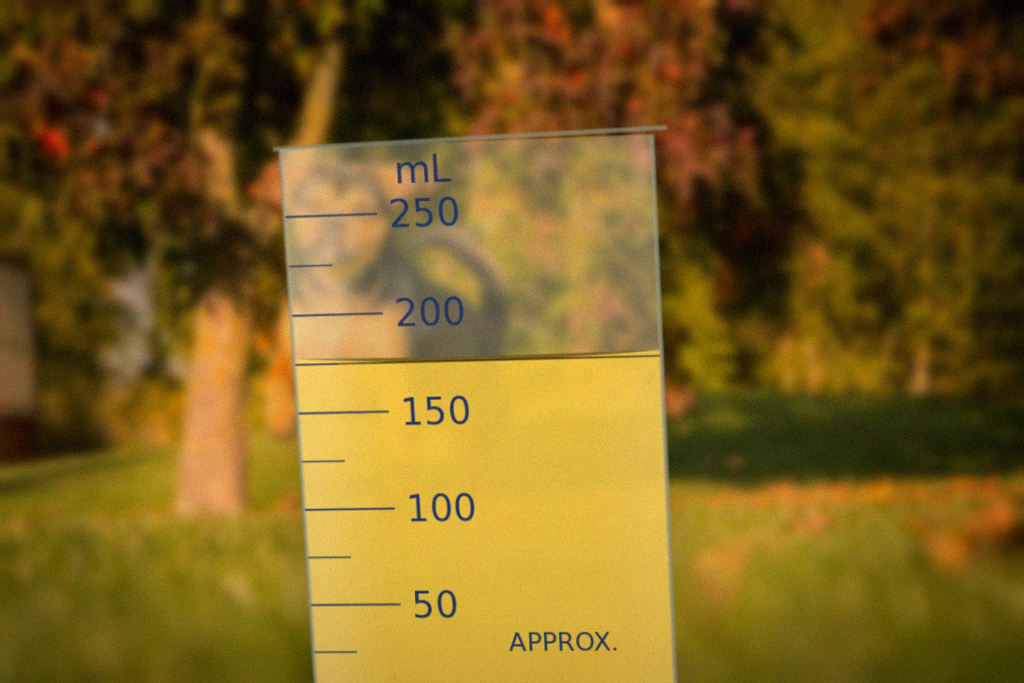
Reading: value=175 unit=mL
